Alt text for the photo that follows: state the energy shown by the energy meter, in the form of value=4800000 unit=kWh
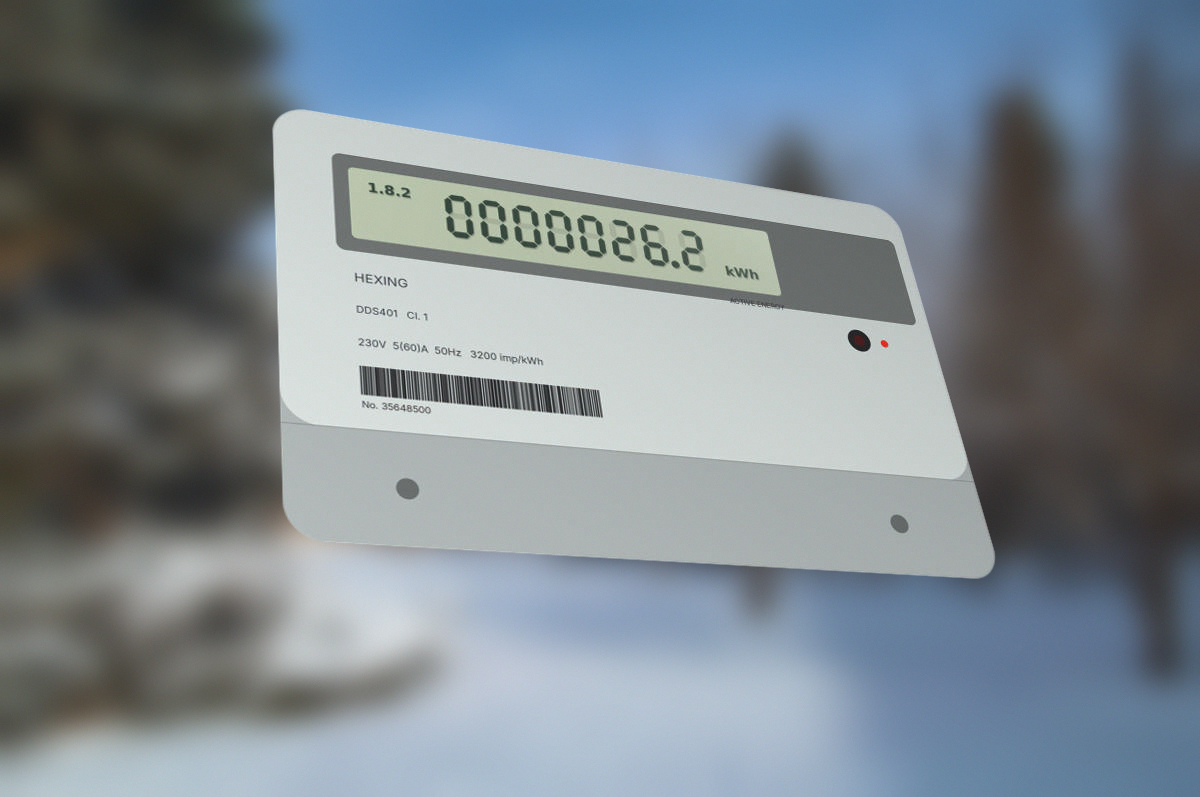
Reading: value=26.2 unit=kWh
